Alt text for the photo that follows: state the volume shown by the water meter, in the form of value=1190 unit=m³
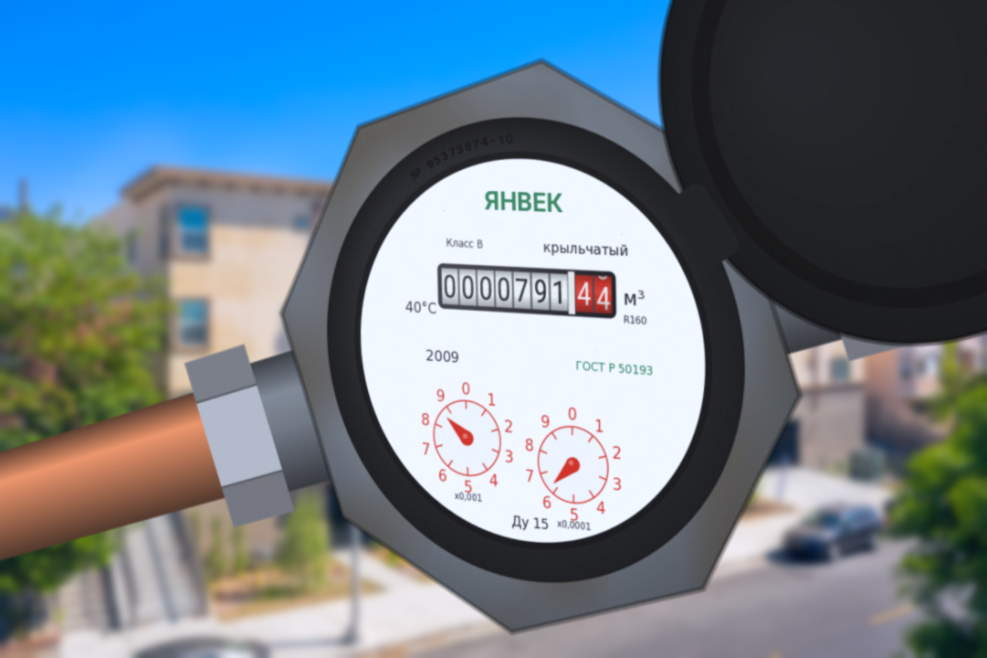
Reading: value=791.4386 unit=m³
